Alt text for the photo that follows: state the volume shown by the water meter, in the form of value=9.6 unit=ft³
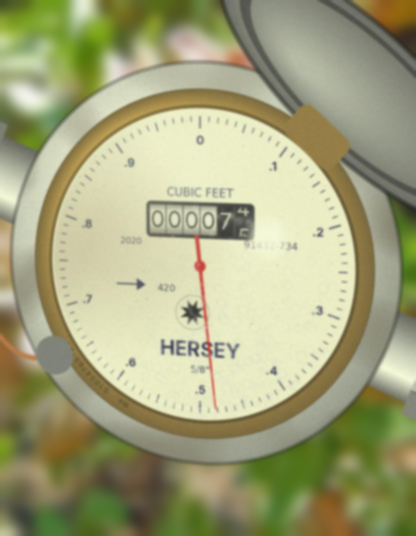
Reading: value=74.48 unit=ft³
